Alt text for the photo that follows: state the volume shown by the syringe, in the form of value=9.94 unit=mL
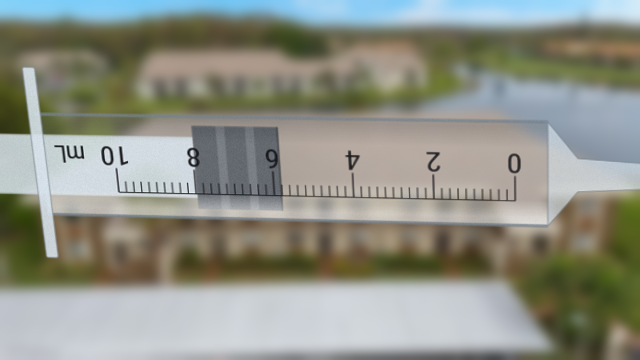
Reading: value=5.8 unit=mL
